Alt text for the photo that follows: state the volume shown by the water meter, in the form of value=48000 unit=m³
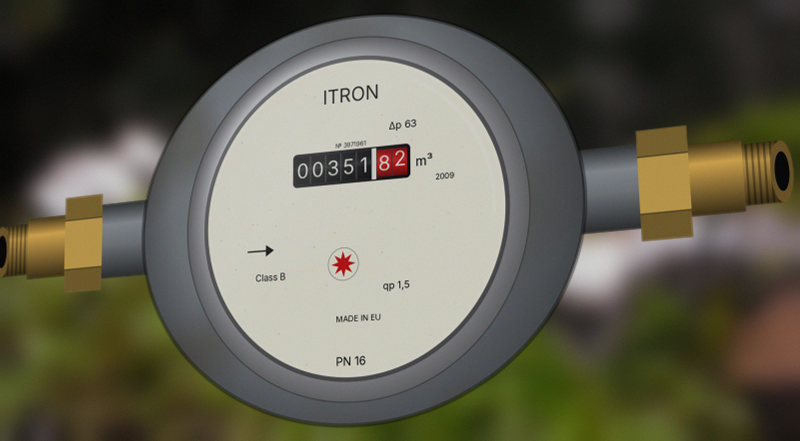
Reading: value=351.82 unit=m³
